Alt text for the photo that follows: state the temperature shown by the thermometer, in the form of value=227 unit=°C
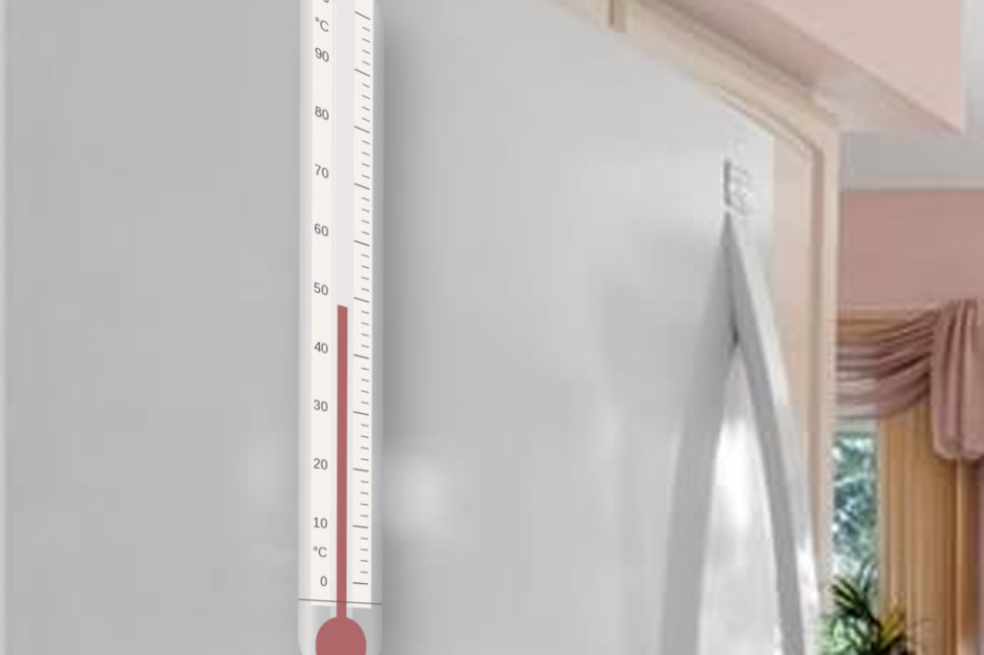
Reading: value=48 unit=°C
